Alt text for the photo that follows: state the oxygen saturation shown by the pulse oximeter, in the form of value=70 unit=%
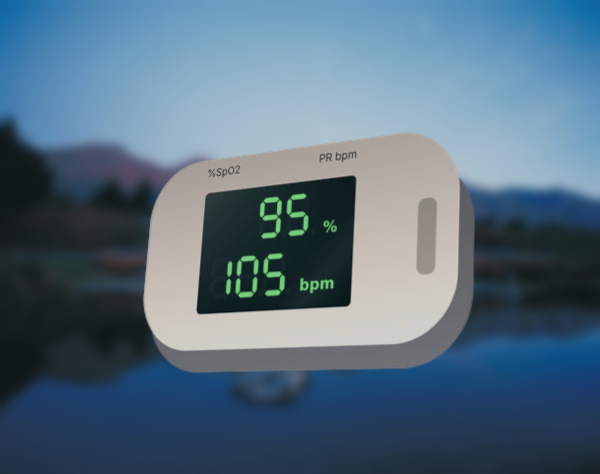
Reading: value=95 unit=%
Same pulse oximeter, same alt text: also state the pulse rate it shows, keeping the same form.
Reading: value=105 unit=bpm
